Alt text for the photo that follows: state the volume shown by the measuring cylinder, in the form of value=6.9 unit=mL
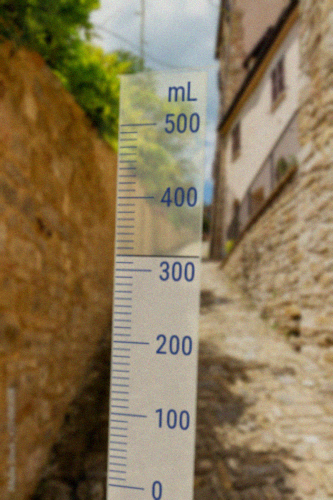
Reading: value=320 unit=mL
